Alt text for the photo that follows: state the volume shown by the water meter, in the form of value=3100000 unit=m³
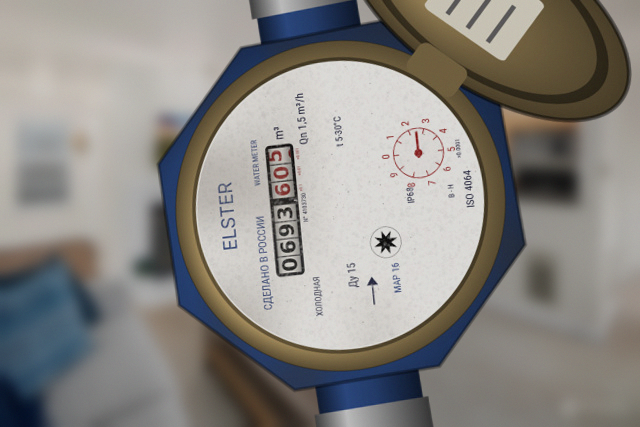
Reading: value=693.6052 unit=m³
